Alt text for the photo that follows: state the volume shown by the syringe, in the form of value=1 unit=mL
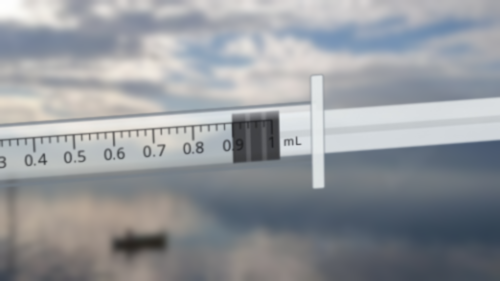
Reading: value=0.9 unit=mL
